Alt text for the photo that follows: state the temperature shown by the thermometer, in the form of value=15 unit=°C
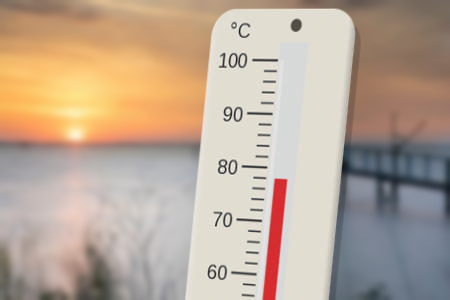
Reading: value=78 unit=°C
